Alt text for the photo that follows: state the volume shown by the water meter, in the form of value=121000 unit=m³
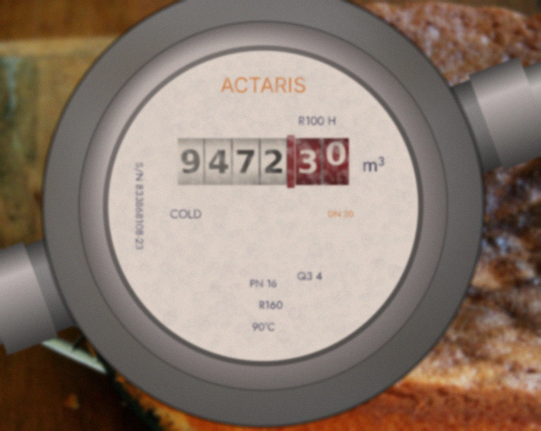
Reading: value=9472.30 unit=m³
